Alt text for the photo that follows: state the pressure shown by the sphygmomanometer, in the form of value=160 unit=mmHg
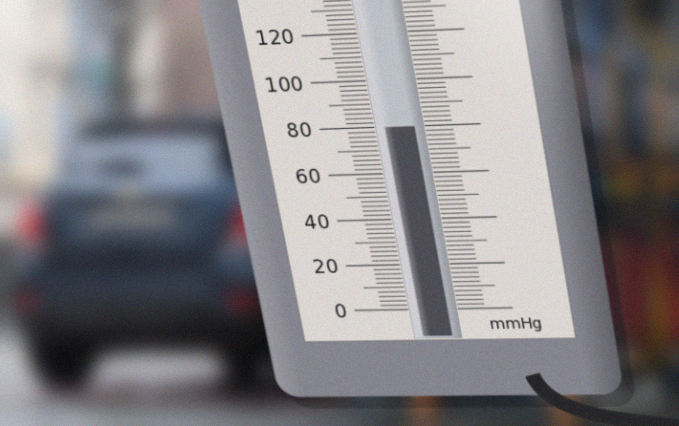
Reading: value=80 unit=mmHg
